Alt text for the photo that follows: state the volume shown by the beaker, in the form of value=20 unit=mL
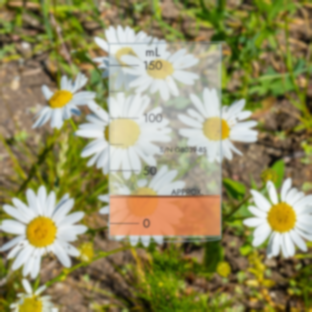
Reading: value=25 unit=mL
